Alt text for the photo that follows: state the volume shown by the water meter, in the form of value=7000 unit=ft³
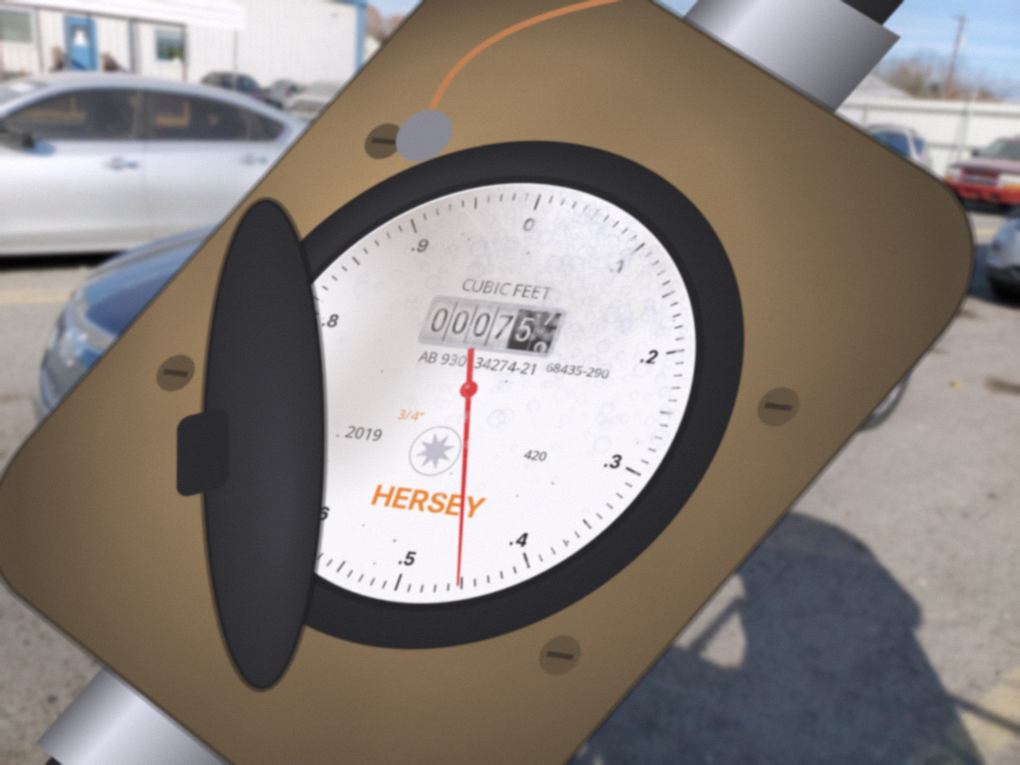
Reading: value=757.45 unit=ft³
